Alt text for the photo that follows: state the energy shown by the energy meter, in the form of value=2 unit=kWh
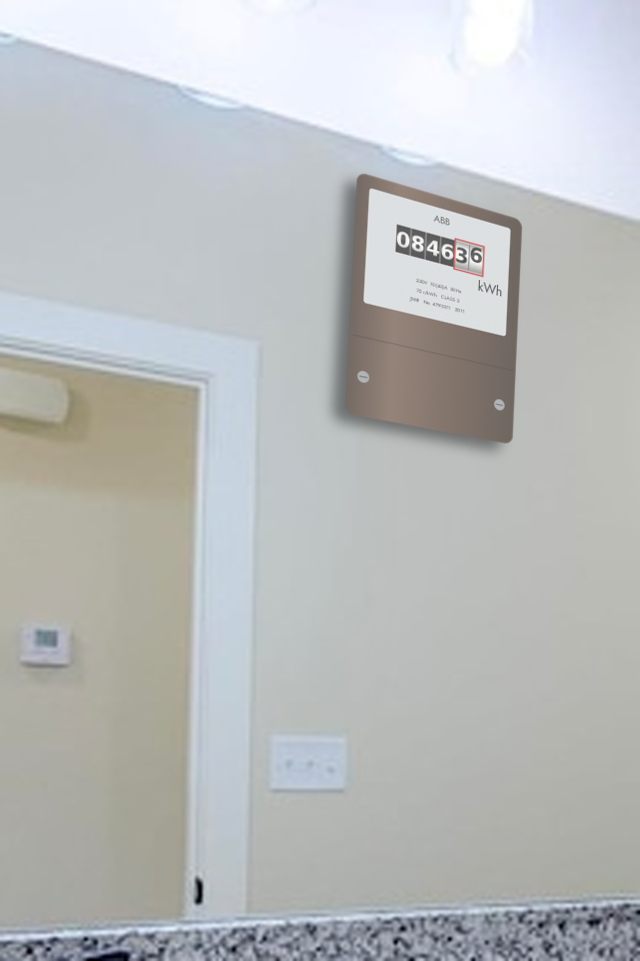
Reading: value=846.36 unit=kWh
